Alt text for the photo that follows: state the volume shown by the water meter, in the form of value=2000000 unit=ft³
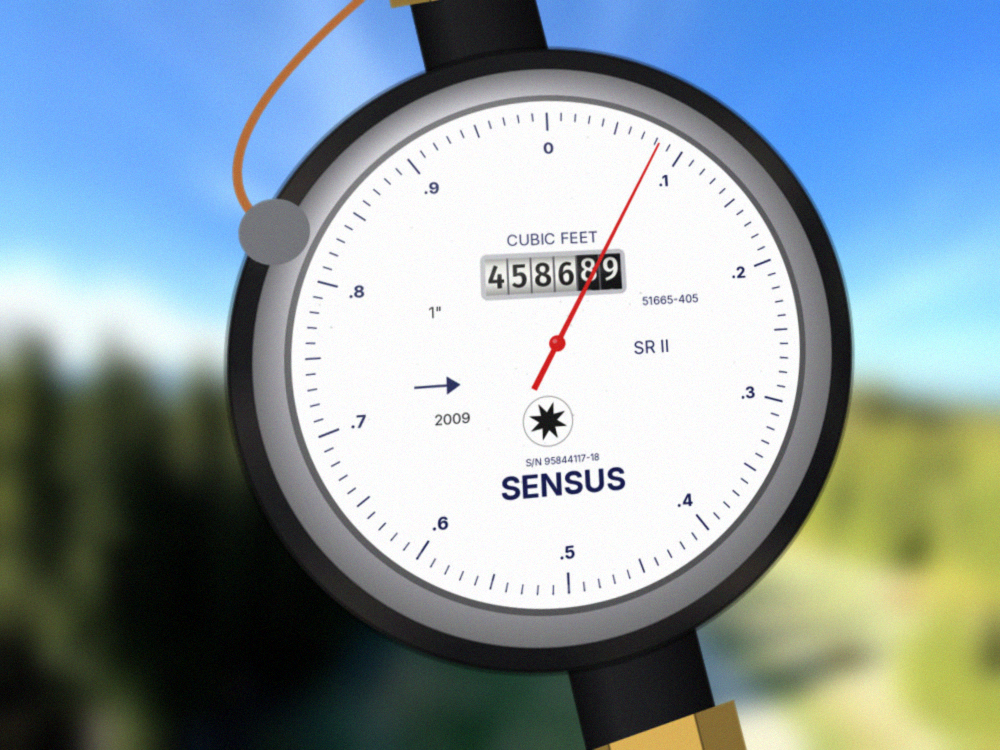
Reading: value=458689.08 unit=ft³
